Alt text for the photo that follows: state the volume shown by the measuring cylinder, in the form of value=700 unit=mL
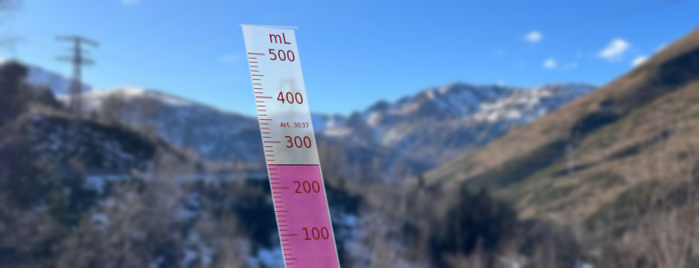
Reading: value=250 unit=mL
